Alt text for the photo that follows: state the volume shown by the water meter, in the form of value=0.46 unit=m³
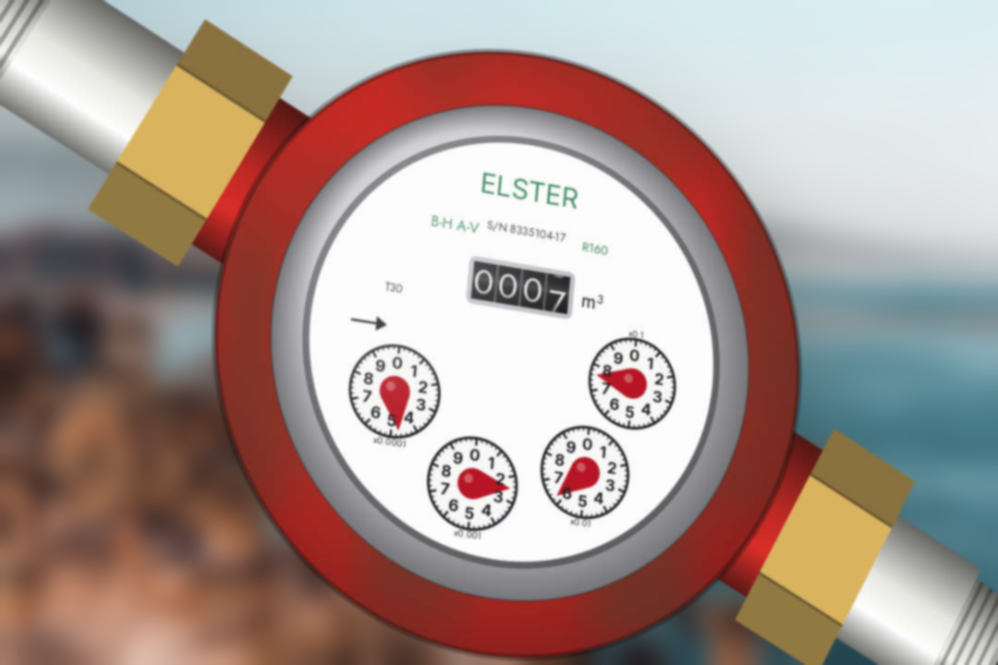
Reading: value=6.7624 unit=m³
